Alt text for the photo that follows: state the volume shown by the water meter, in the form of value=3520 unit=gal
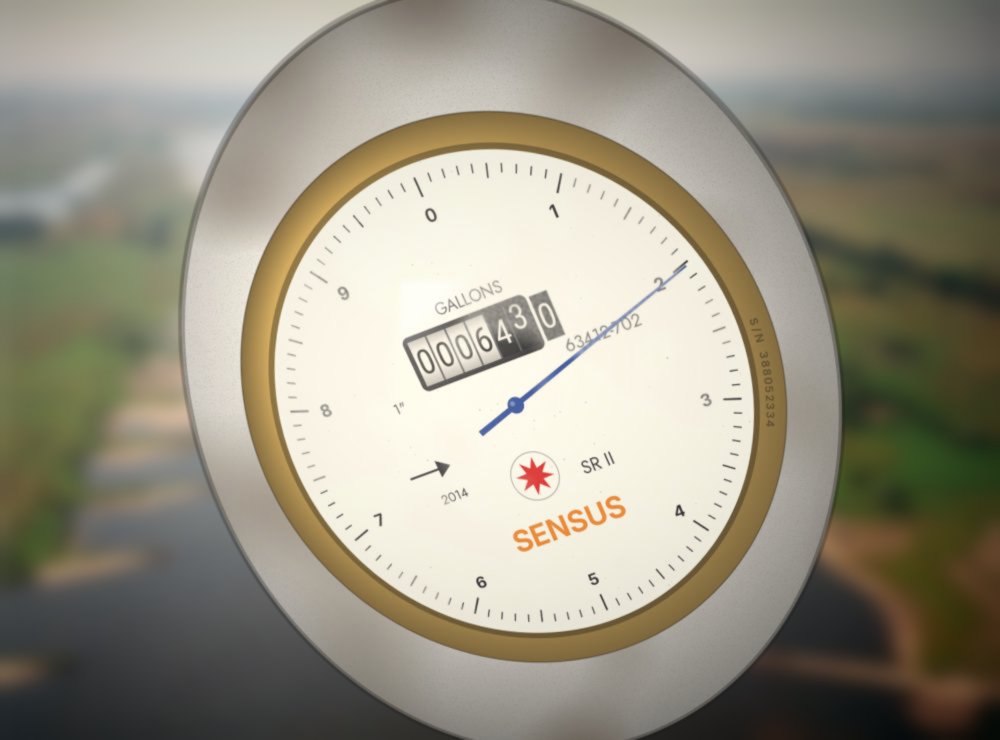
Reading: value=6432.0 unit=gal
